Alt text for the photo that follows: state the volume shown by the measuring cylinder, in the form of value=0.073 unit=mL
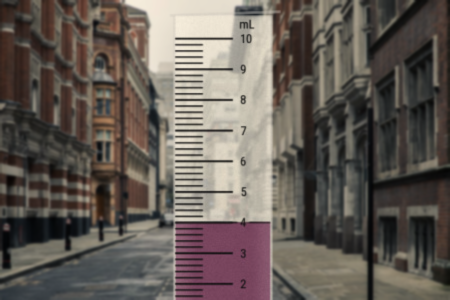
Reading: value=4 unit=mL
